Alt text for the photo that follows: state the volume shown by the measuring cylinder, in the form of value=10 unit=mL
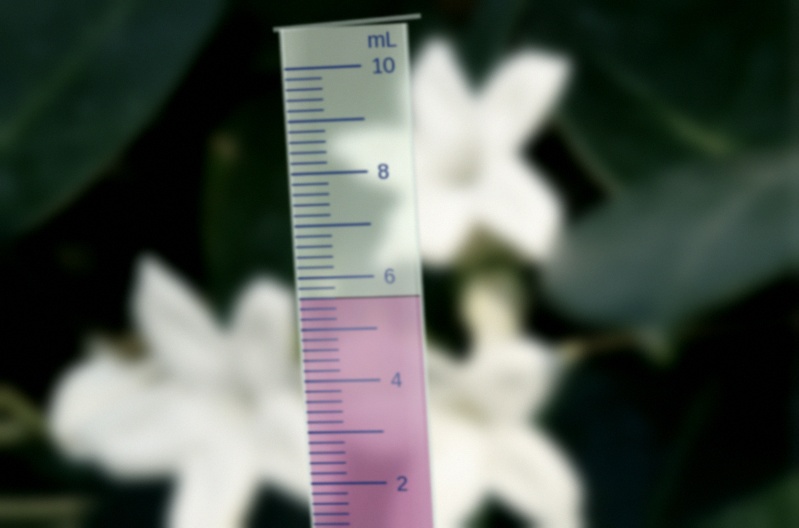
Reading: value=5.6 unit=mL
